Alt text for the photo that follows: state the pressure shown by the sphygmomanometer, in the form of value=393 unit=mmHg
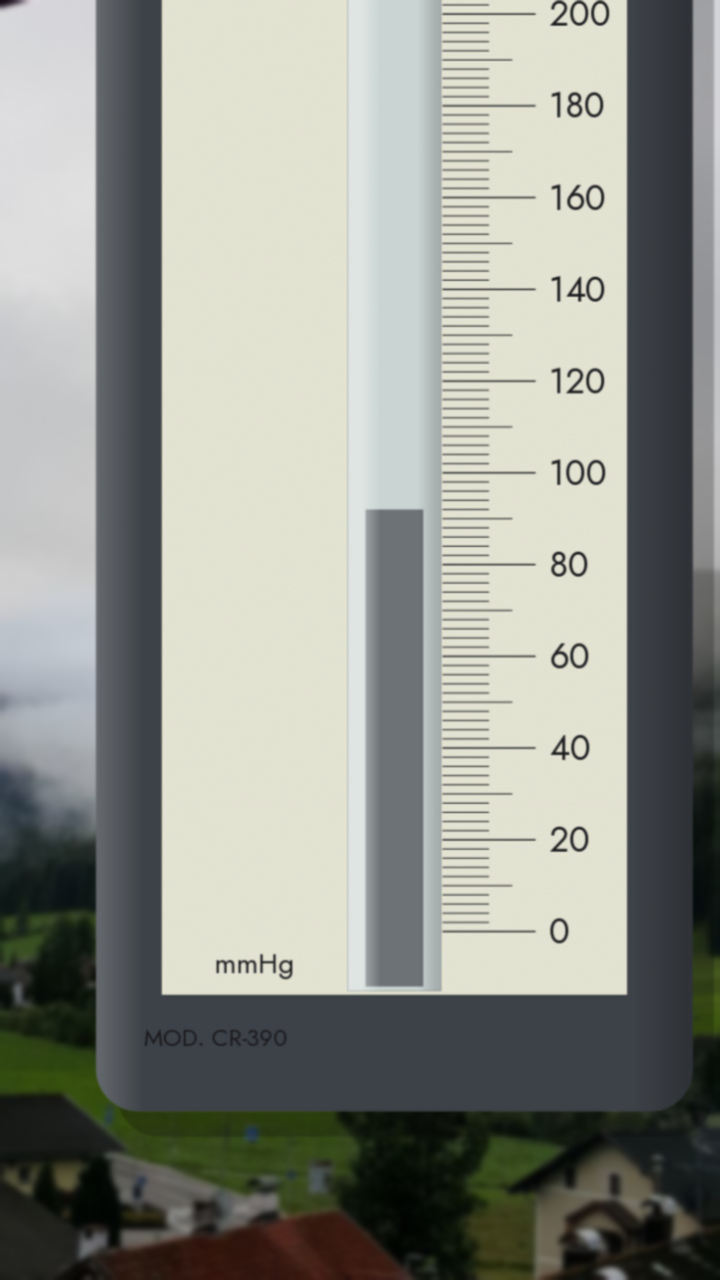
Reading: value=92 unit=mmHg
